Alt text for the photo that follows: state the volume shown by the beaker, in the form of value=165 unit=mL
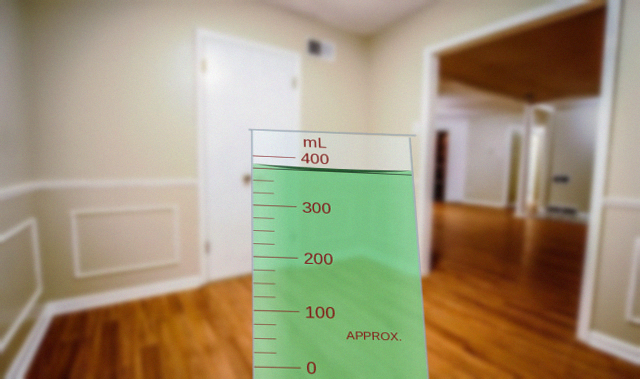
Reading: value=375 unit=mL
